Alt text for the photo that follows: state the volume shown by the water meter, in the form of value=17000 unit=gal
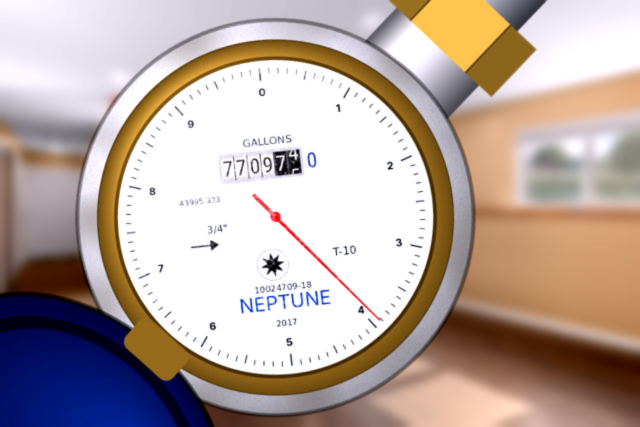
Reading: value=7709743.9 unit=gal
